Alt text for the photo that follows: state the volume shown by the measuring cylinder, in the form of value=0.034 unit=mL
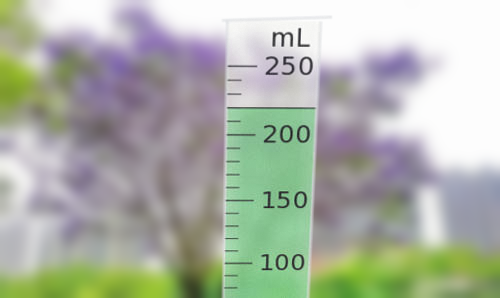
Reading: value=220 unit=mL
